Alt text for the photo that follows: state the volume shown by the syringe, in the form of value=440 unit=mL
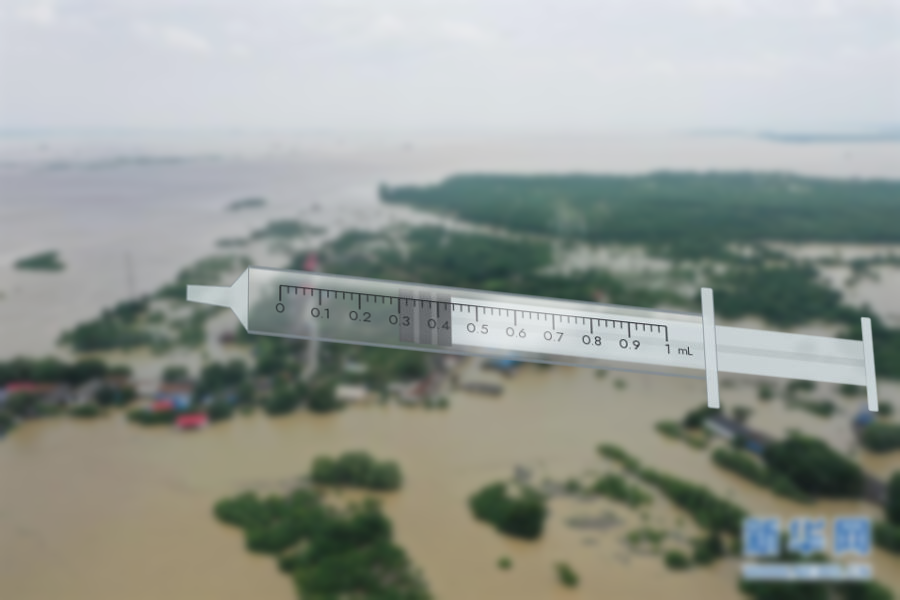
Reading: value=0.3 unit=mL
